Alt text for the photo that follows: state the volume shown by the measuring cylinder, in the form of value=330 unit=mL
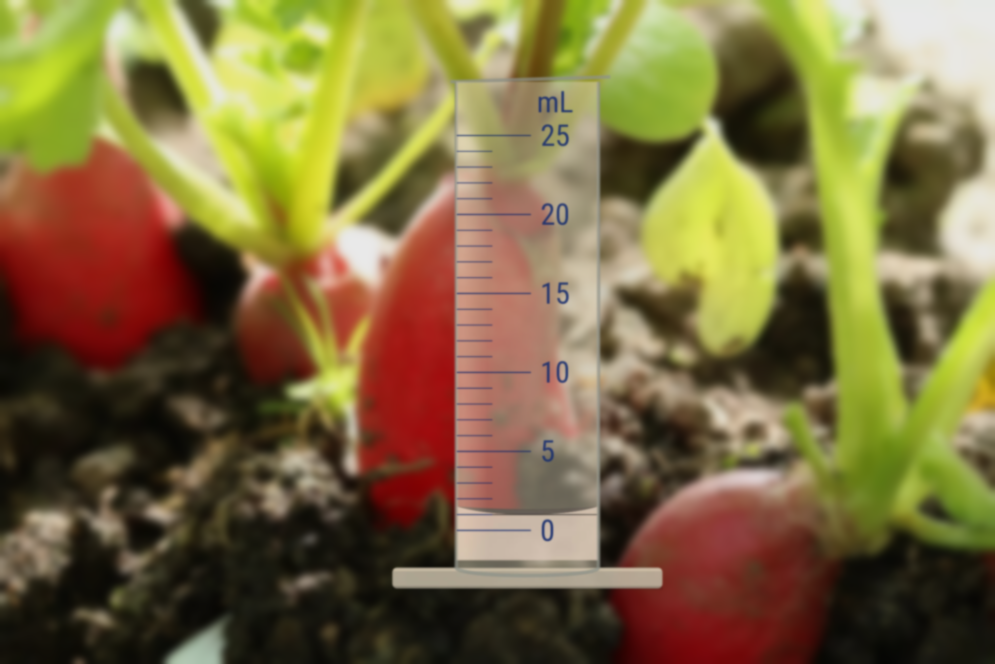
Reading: value=1 unit=mL
